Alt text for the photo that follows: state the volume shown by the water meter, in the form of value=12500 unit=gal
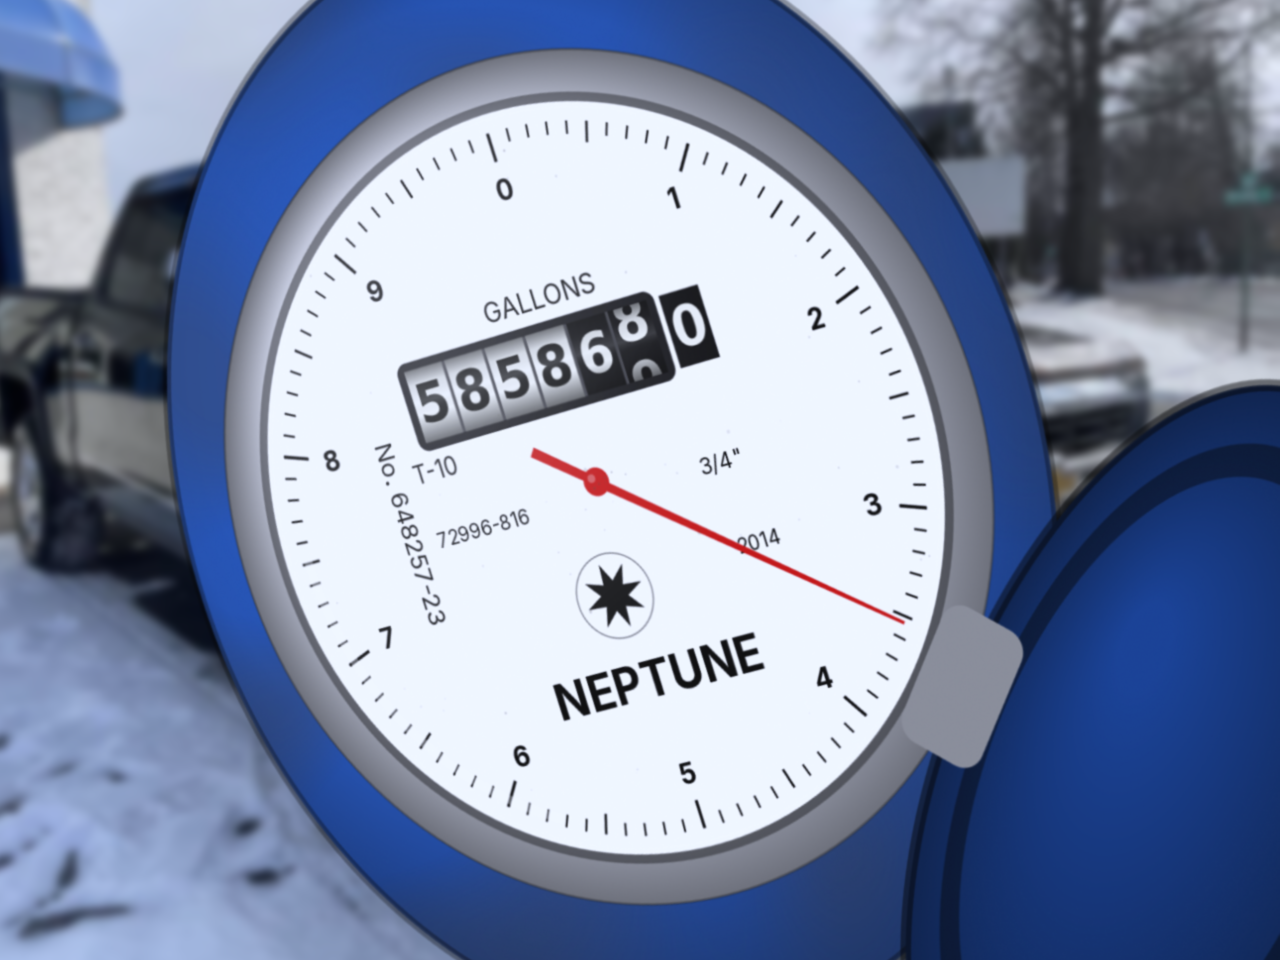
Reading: value=5858683.5 unit=gal
